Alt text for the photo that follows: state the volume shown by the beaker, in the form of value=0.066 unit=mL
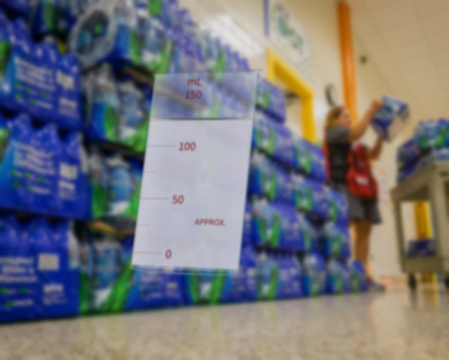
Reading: value=125 unit=mL
